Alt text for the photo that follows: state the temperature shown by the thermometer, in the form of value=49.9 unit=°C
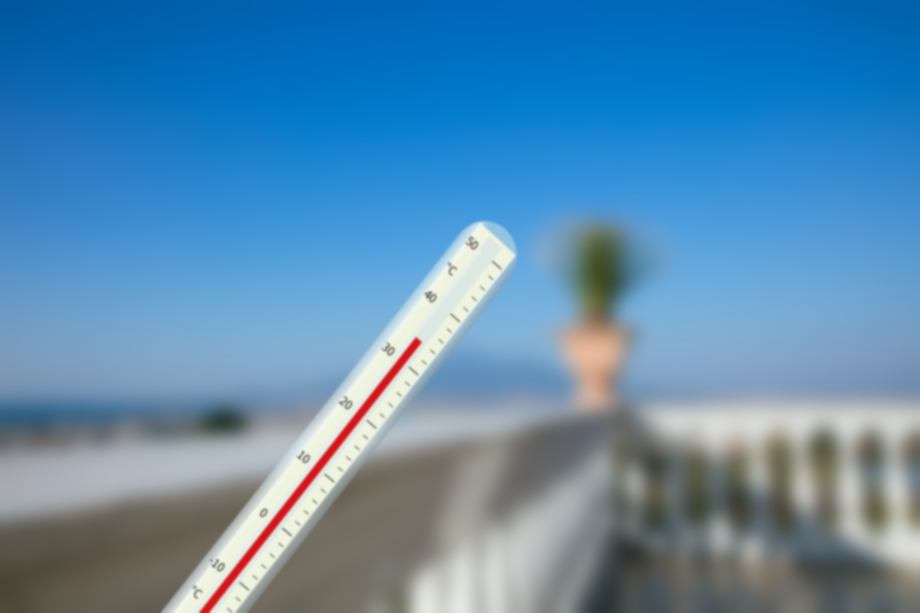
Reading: value=34 unit=°C
